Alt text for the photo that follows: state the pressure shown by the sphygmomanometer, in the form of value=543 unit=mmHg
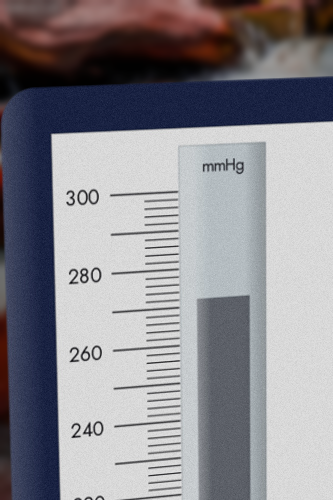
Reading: value=272 unit=mmHg
